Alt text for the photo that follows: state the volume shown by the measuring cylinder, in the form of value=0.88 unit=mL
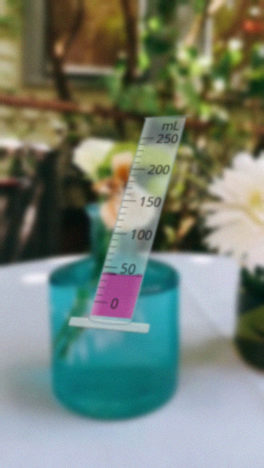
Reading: value=40 unit=mL
